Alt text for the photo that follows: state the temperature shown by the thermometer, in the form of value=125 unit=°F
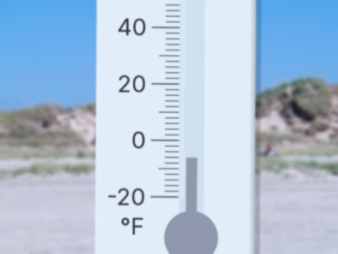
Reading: value=-6 unit=°F
